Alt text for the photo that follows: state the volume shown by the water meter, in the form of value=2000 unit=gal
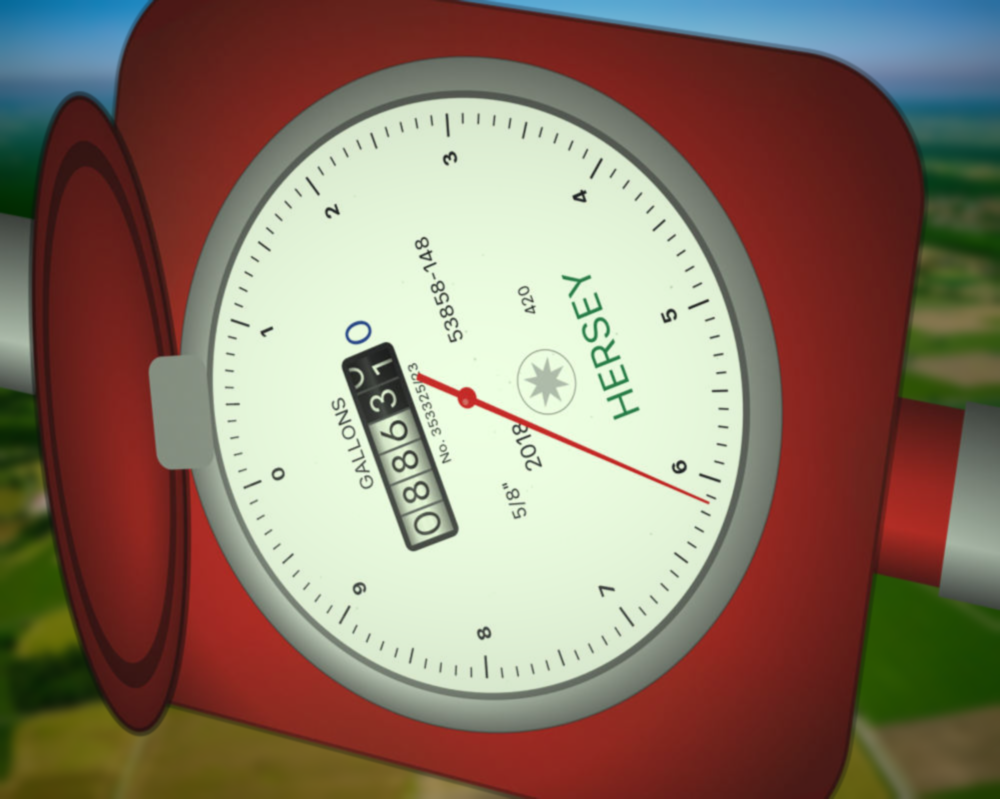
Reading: value=886306.1 unit=gal
